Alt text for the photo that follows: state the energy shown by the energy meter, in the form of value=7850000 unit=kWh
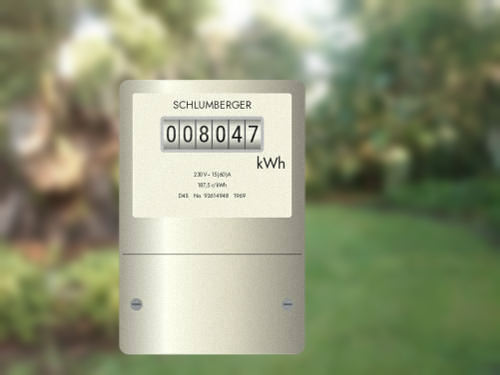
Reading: value=8047 unit=kWh
